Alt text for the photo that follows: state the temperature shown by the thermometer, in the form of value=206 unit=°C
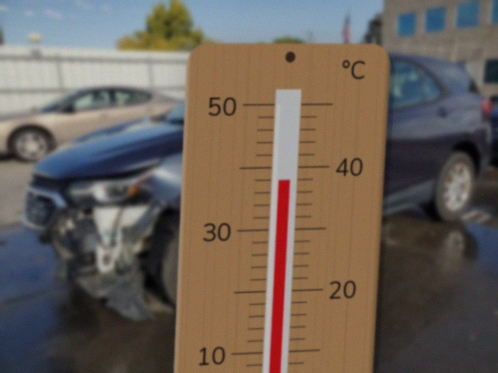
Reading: value=38 unit=°C
